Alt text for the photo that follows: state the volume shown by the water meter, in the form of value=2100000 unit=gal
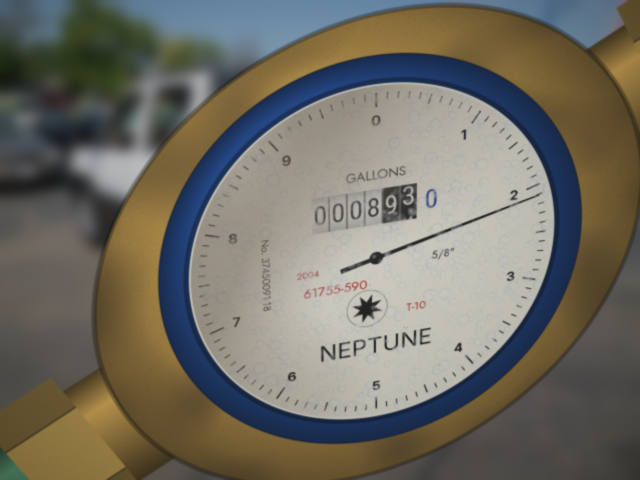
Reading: value=8932.1 unit=gal
